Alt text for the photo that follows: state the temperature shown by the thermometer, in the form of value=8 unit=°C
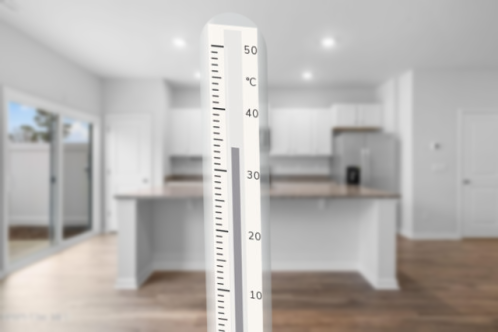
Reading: value=34 unit=°C
